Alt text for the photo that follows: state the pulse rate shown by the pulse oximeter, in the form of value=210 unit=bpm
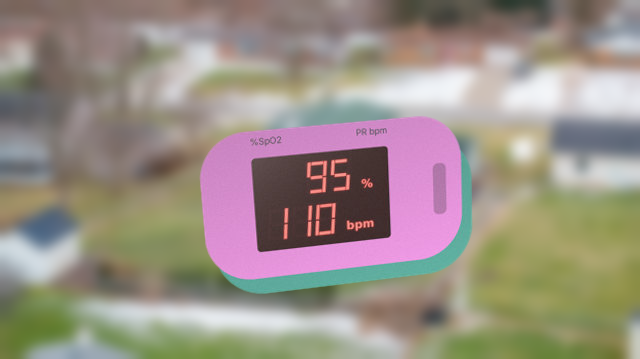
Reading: value=110 unit=bpm
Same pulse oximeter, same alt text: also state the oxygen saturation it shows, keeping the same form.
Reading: value=95 unit=%
